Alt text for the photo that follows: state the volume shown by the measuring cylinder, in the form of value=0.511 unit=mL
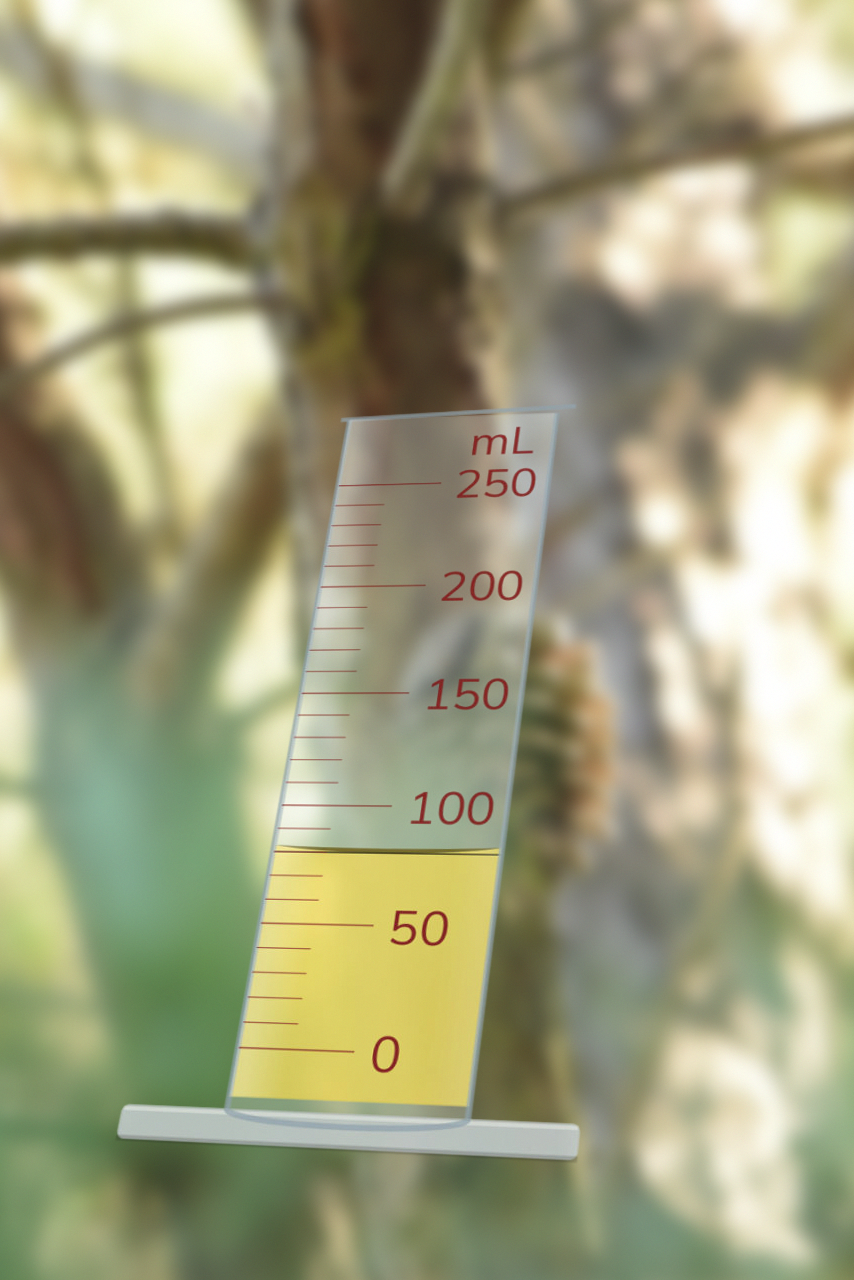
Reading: value=80 unit=mL
